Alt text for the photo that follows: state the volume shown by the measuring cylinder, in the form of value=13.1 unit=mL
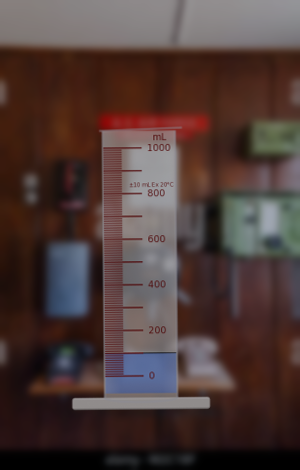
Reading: value=100 unit=mL
